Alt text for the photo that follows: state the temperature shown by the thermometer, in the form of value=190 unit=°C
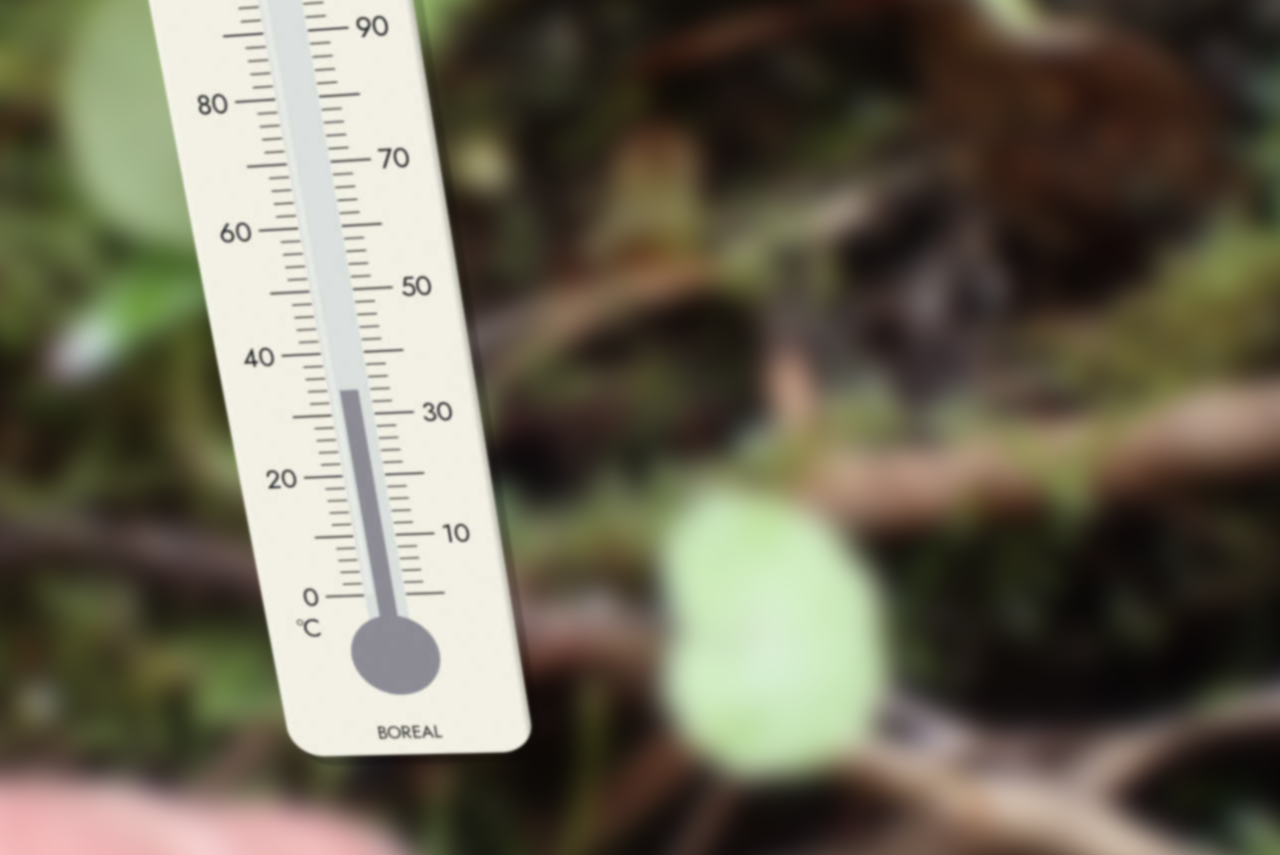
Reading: value=34 unit=°C
